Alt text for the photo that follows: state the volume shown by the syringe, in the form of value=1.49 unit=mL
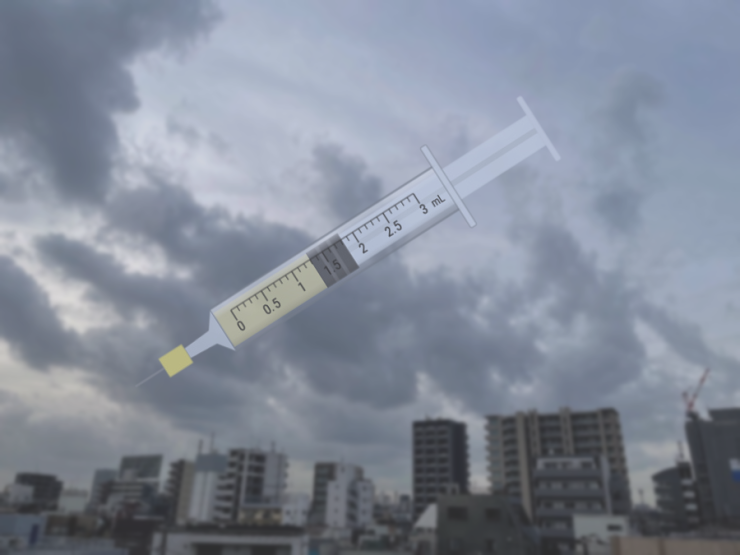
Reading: value=1.3 unit=mL
